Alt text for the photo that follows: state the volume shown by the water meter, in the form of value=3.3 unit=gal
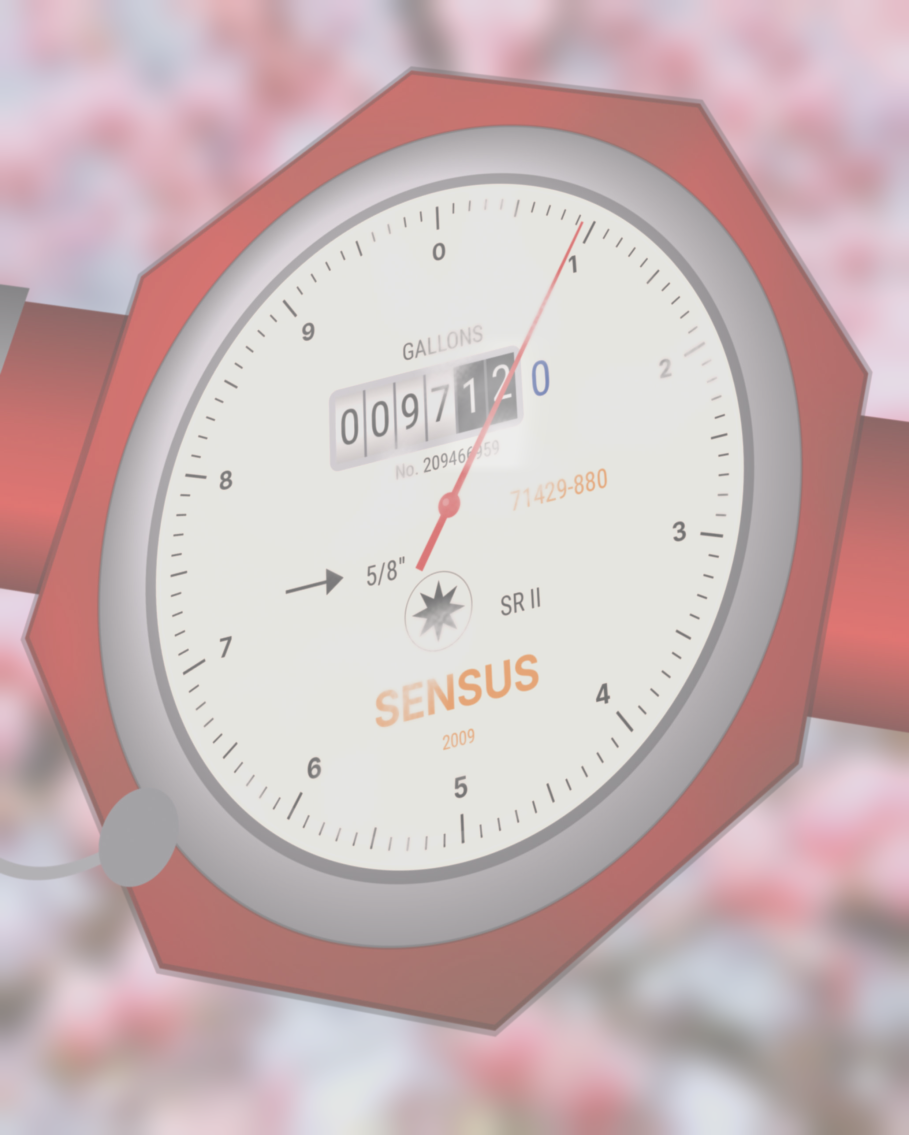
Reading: value=97120.9 unit=gal
